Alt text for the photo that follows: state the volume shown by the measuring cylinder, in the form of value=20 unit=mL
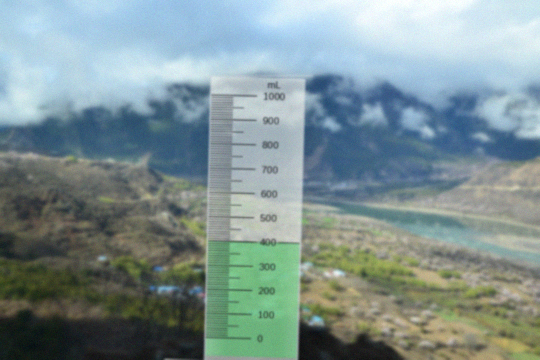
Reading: value=400 unit=mL
